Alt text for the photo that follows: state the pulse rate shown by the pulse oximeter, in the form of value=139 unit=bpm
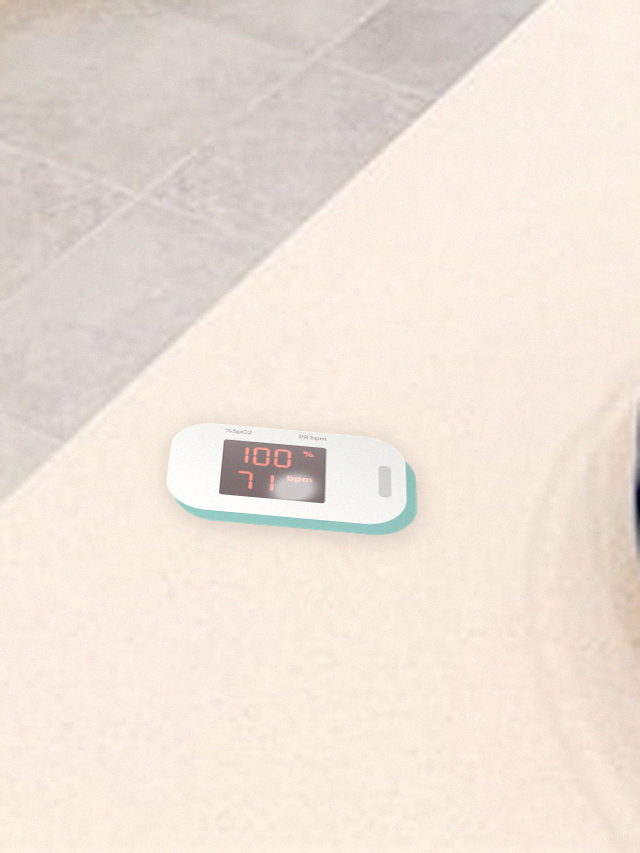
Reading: value=71 unit=bpm
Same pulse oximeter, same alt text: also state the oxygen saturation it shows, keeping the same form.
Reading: value=100 unit=%
